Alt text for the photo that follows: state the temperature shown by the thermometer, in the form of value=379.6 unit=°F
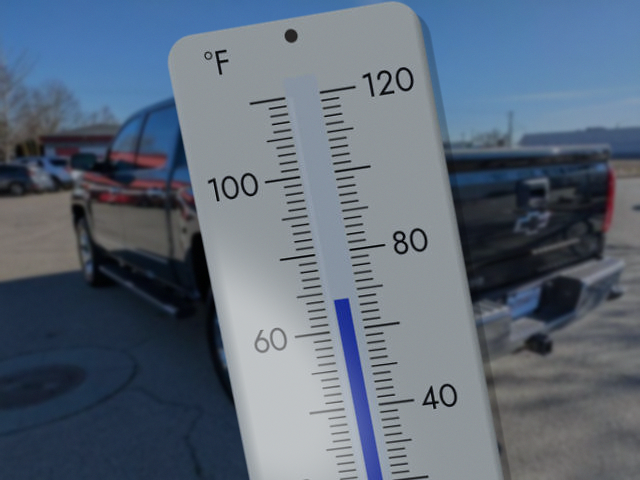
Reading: value=68 unit=°F
